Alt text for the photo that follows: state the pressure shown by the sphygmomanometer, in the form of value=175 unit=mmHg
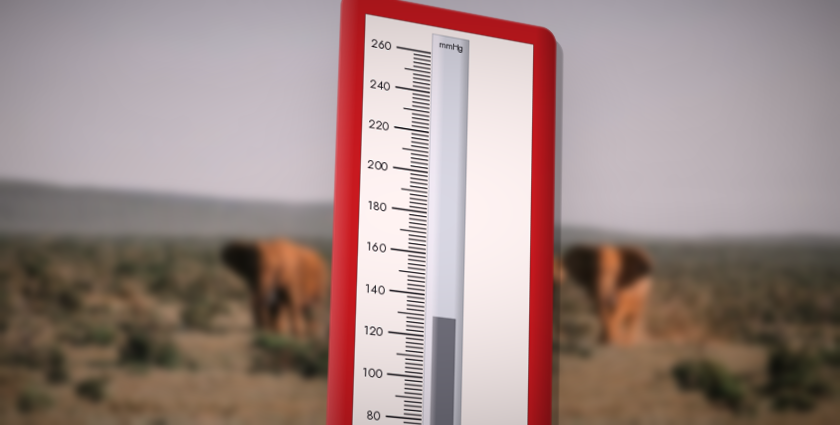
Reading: value=130 unit=mmHg
